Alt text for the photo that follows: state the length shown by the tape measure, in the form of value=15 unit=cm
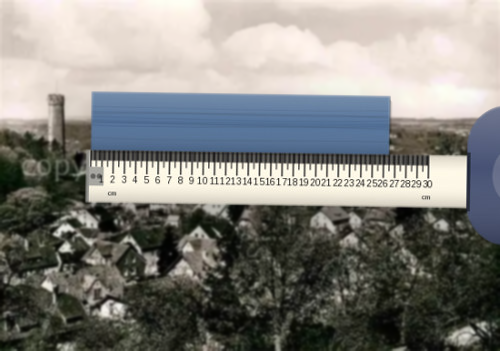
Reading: value=26.5 unit=cm
